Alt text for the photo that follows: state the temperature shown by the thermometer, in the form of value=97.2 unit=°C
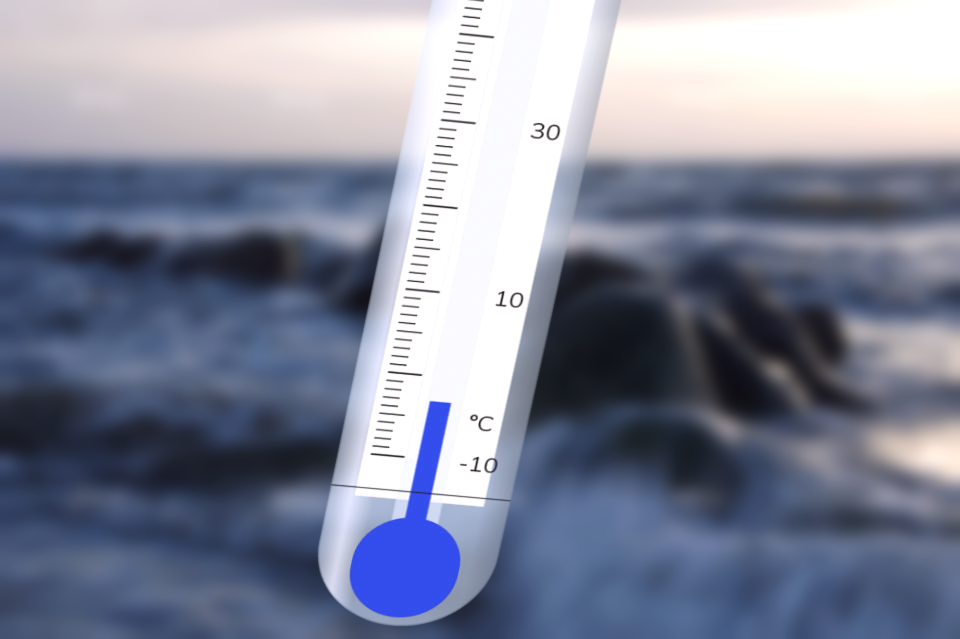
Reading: value=-3 unit=°C
